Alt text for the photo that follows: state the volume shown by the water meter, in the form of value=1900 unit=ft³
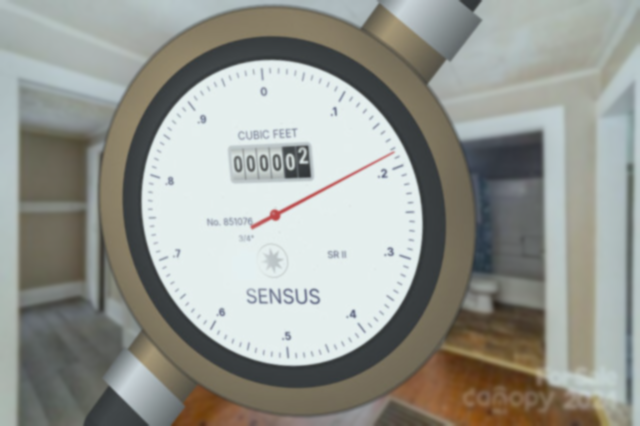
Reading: value=2.18 unit=ft³
